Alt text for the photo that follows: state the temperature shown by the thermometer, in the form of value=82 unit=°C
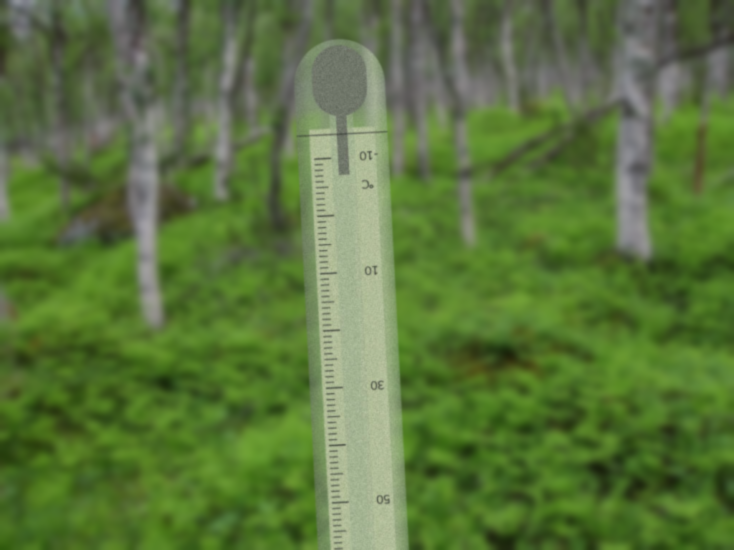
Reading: value=-7 unit=°C
